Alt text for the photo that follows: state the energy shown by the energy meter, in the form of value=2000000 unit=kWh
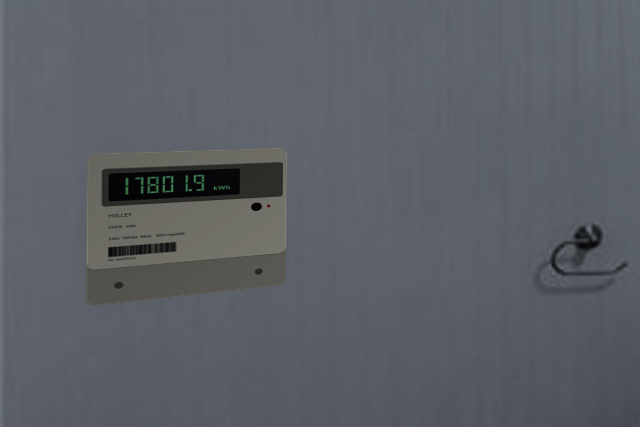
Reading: value=17801.9 unit=kWh
